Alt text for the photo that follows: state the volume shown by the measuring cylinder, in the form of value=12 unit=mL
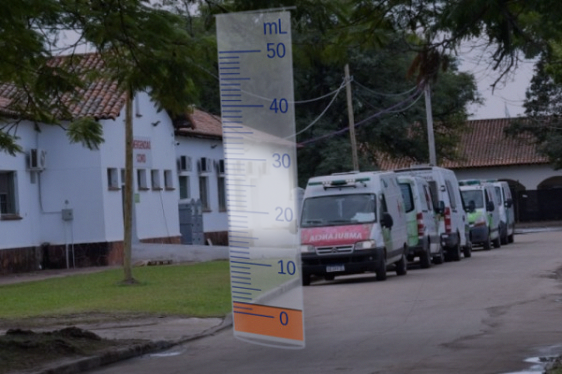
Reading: value=2 unit=mL
